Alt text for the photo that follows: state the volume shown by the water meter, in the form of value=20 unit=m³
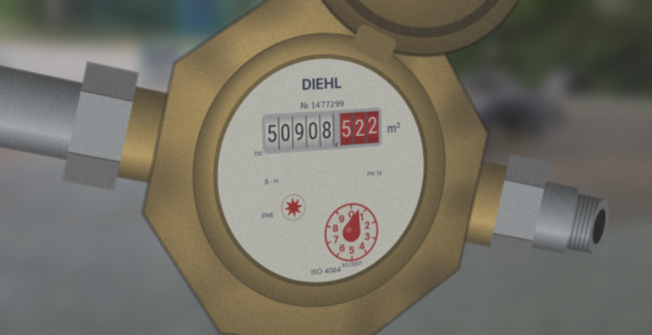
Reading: value=50908.5220 unit=m³
